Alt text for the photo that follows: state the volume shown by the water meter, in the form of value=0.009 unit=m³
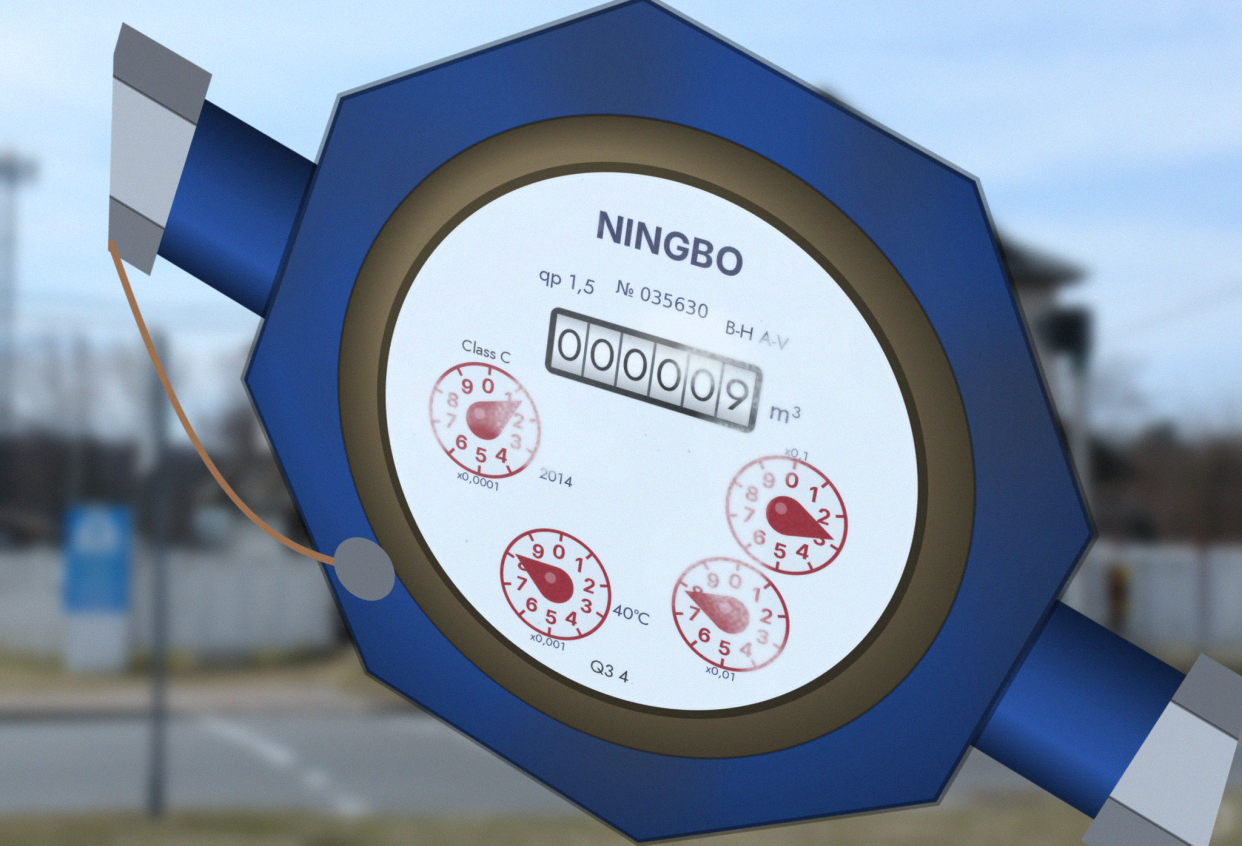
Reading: value=9.2781 unit=m³
